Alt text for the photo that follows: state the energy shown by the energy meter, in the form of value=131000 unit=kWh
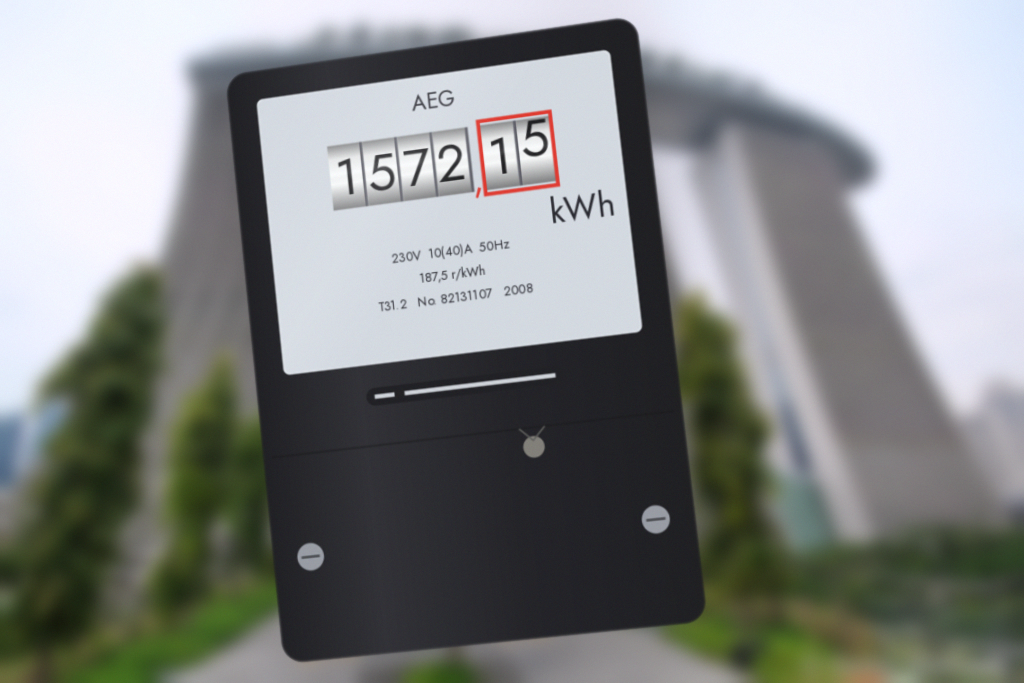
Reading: value=1572.15 unit=kWh
